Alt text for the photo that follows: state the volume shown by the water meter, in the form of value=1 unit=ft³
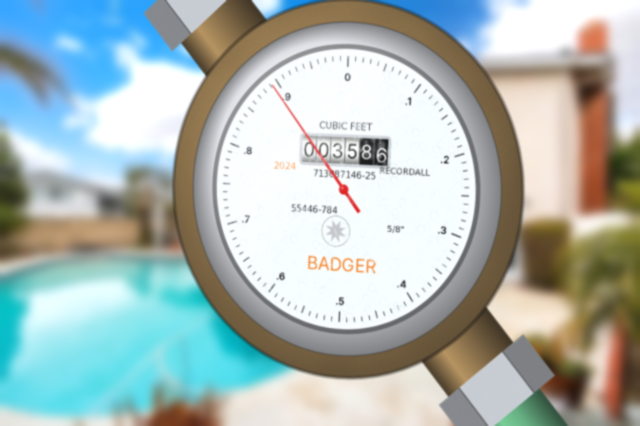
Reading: value=3585.89 unit=ft³
